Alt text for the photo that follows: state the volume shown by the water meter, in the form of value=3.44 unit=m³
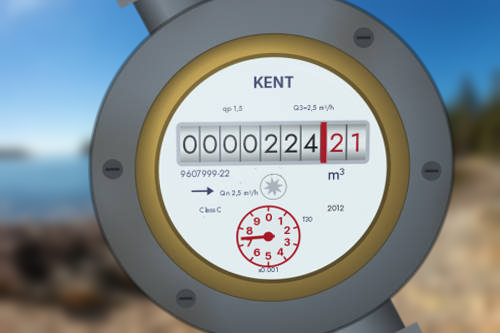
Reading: value=224.217 unit=m³
